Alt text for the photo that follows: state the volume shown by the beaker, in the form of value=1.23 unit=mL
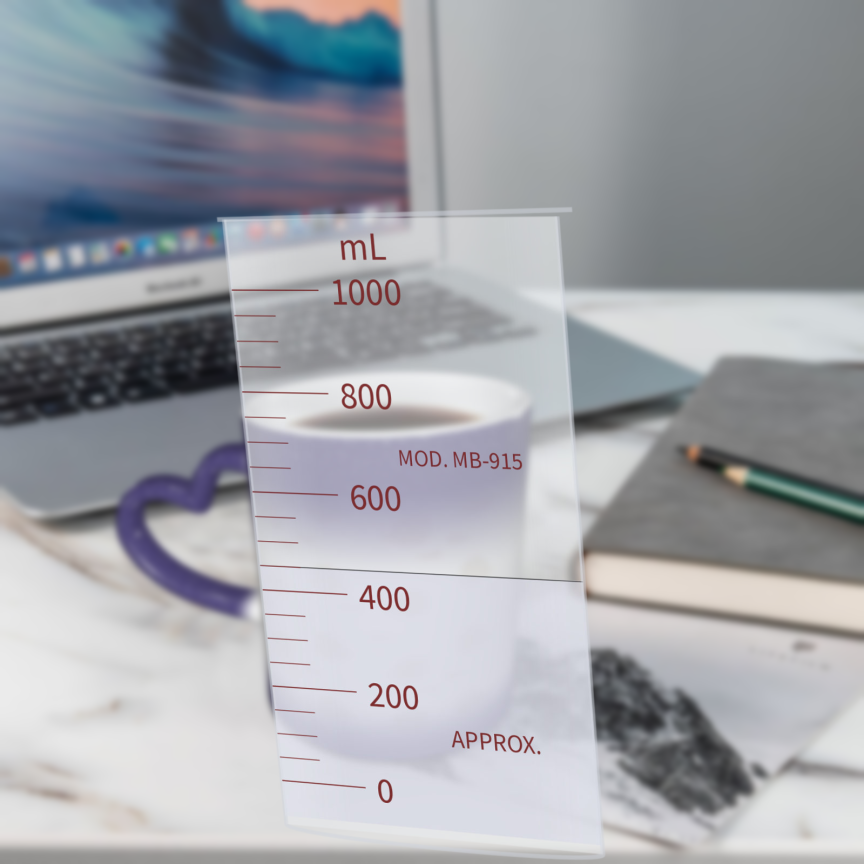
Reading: value=450 unit=mL
